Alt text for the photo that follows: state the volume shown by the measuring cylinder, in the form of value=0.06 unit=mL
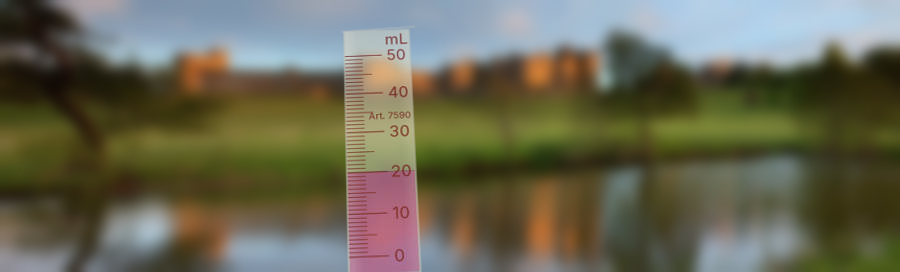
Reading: value=20 unit=mL
